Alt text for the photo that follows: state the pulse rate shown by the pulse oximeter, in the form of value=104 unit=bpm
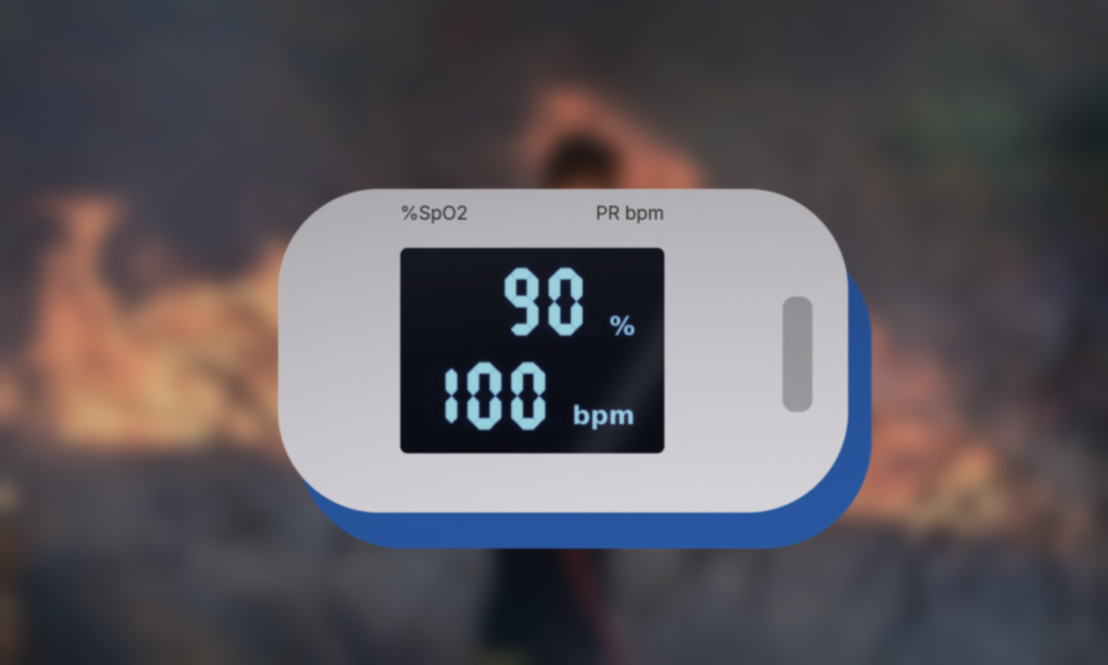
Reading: value=100 unit=bpm
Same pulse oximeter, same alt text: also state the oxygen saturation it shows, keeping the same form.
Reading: value=90 unit=%
